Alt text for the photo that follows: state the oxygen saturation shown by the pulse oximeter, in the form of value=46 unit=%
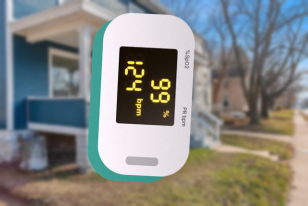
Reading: value=99 unit=%
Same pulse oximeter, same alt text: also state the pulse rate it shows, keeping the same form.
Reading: value=124 unit=bpm
